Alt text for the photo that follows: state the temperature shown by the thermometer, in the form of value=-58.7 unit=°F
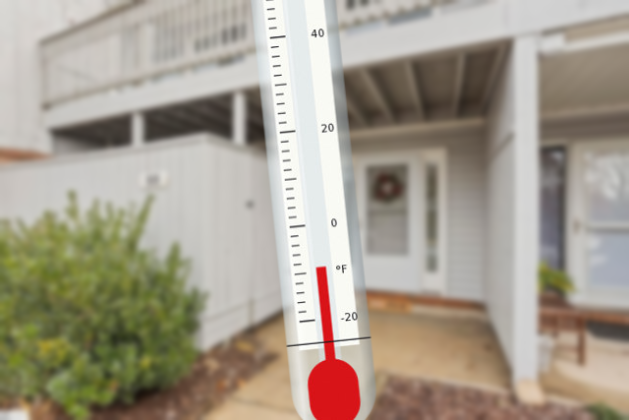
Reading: value=-9 unit=°F
